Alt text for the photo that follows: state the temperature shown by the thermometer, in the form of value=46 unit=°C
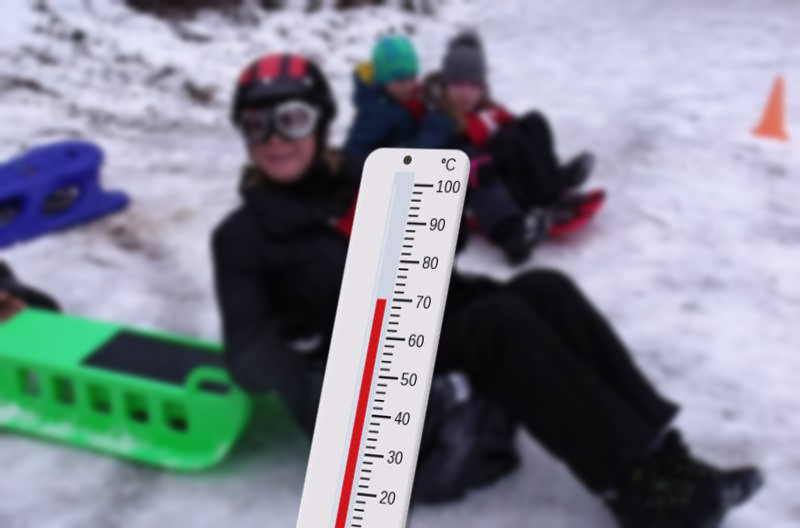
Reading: value=70 unit=°C
